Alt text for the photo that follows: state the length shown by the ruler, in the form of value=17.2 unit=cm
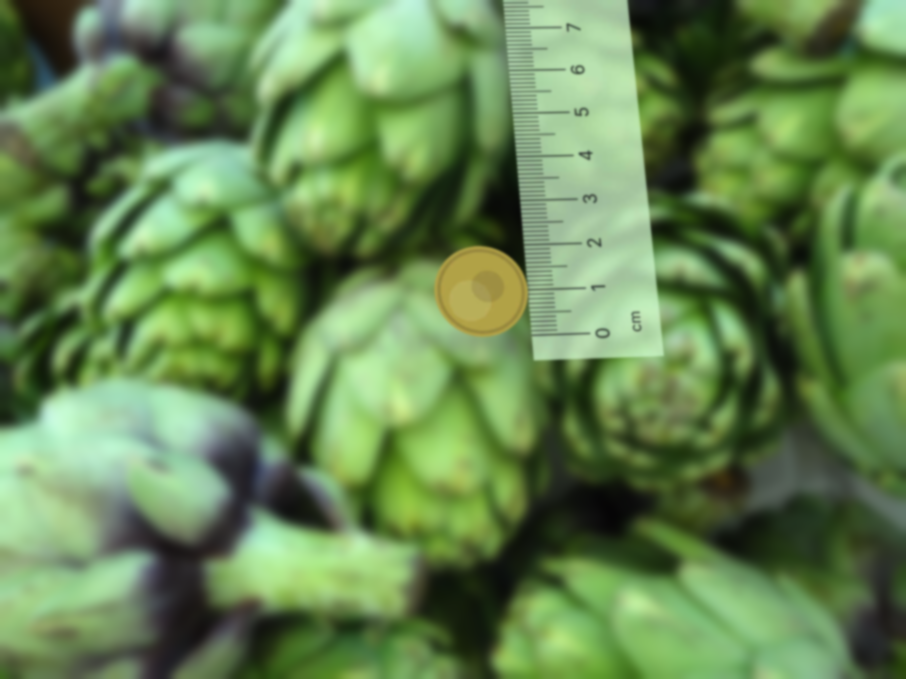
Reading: value=2 unit=cm
